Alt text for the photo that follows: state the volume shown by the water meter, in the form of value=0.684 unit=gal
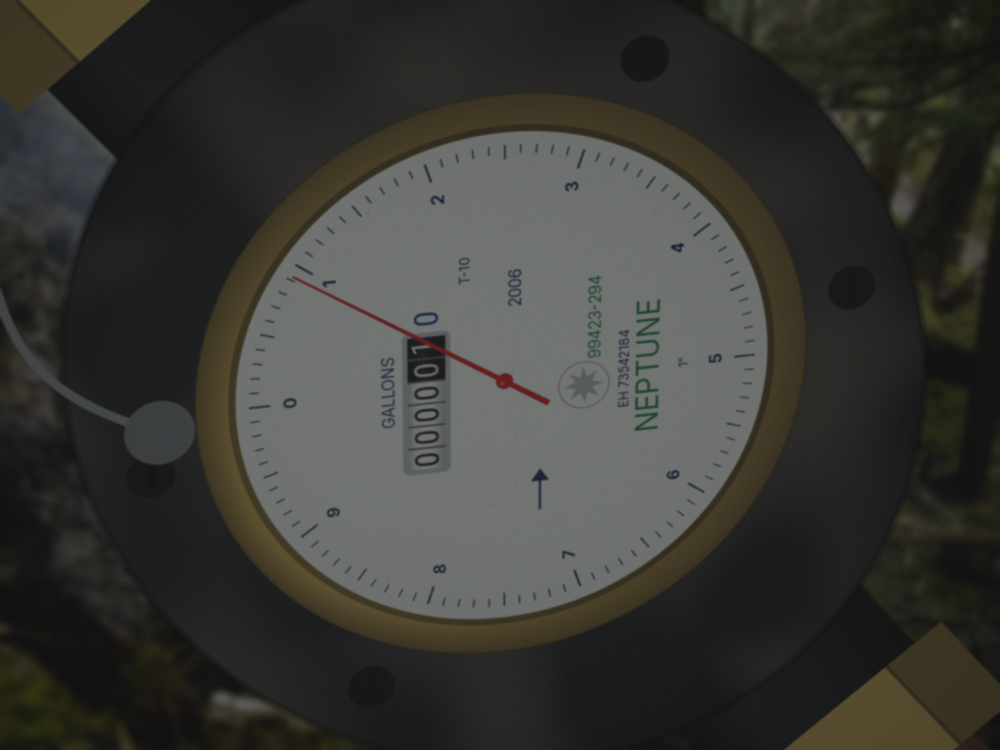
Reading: value=10.9 unit=gal
